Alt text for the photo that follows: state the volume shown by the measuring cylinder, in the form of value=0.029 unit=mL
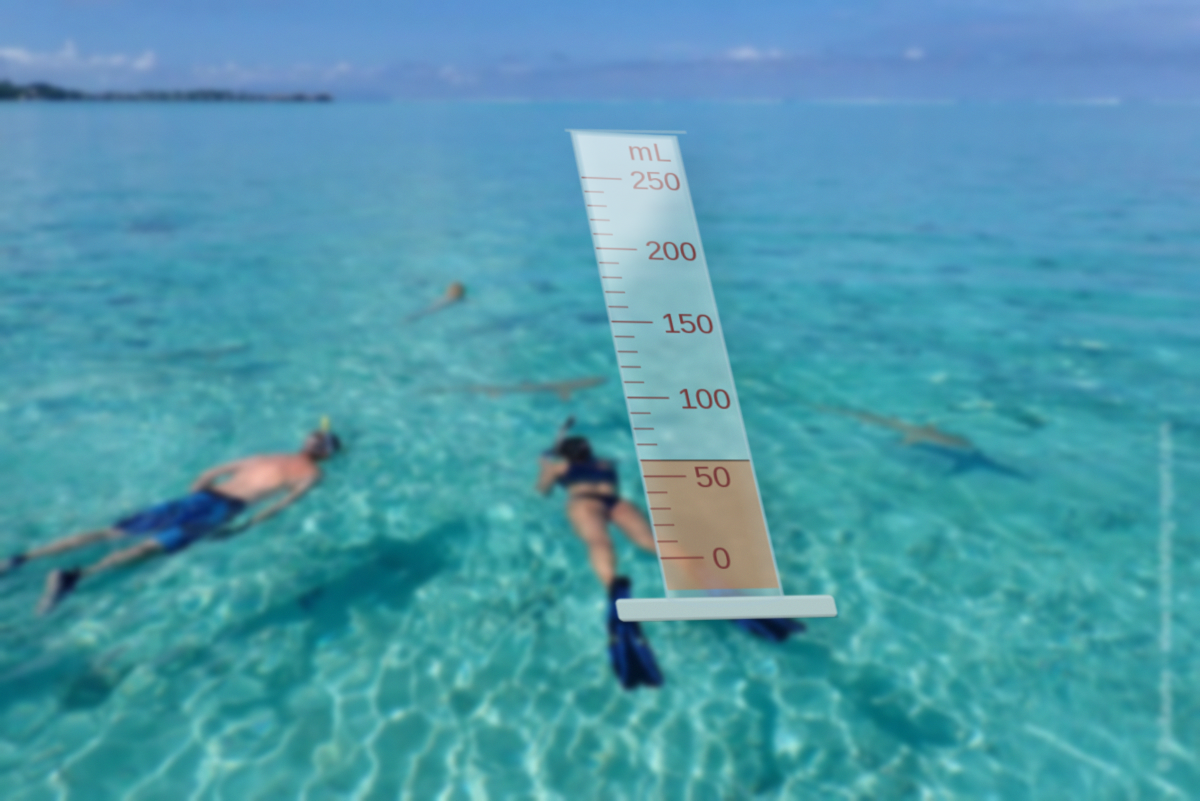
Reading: value=60 unit=mL
